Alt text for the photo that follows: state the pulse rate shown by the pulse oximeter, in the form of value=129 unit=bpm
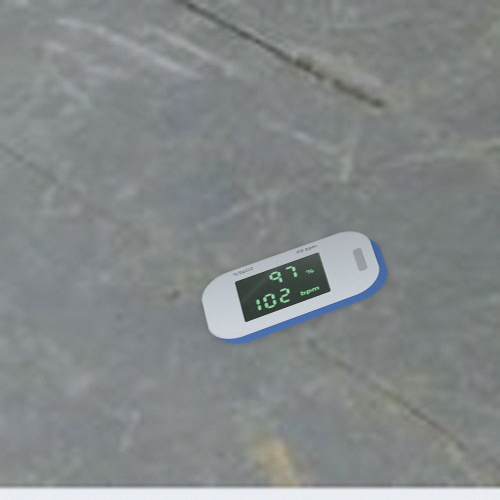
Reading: value=102 unit=bpm
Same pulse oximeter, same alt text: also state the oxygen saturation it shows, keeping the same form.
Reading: value=97 unit=%
